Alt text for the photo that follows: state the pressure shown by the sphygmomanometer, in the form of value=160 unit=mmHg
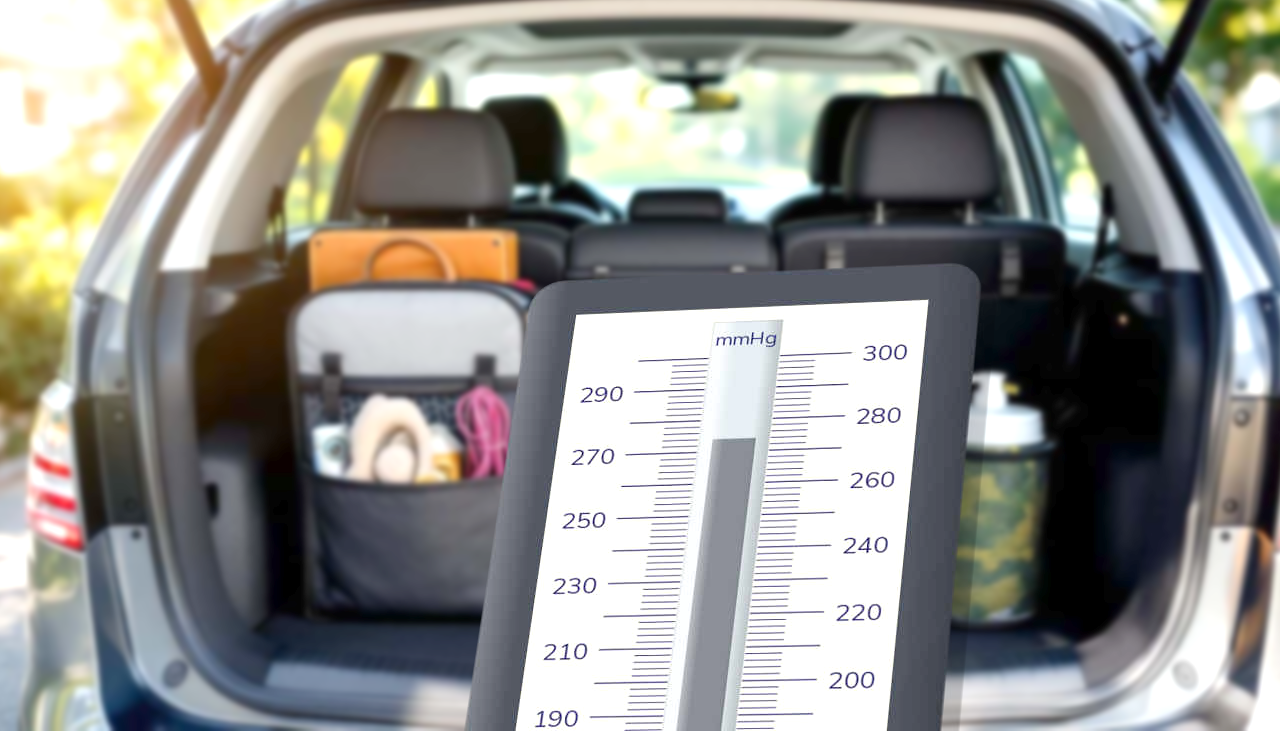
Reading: value=274 unit=mmHg
